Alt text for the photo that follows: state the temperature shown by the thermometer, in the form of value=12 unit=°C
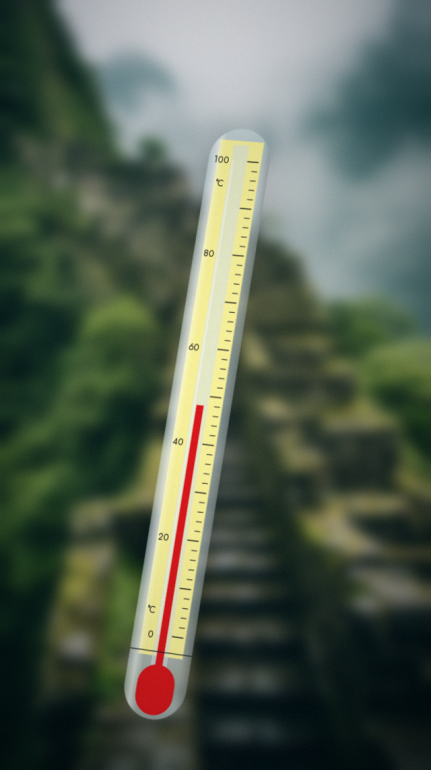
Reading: value=48 unit=°C
